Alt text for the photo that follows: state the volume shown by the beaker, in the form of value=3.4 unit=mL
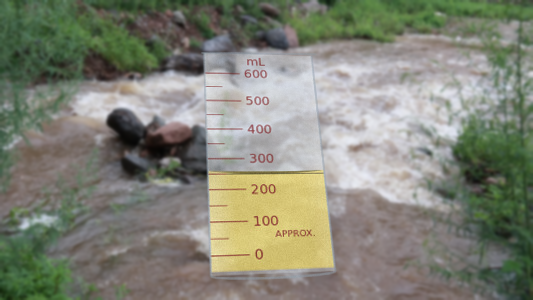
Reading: value=250 unit=mL
